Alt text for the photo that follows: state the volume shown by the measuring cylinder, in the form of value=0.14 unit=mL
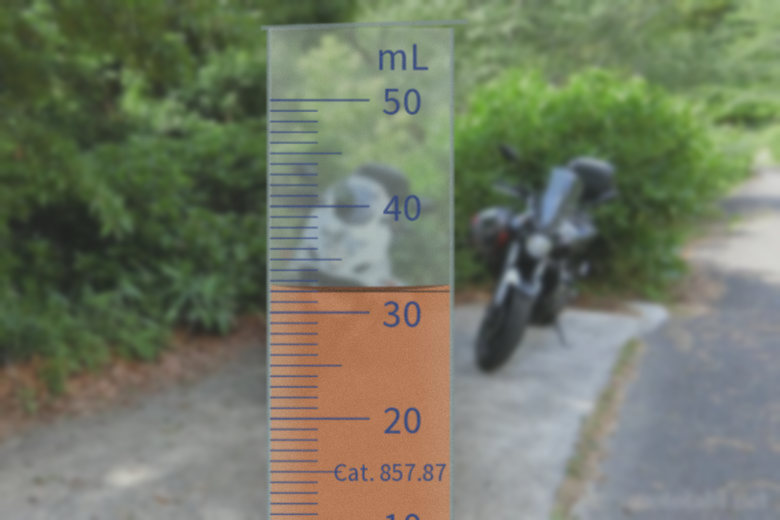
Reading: value=32 unit=mL
